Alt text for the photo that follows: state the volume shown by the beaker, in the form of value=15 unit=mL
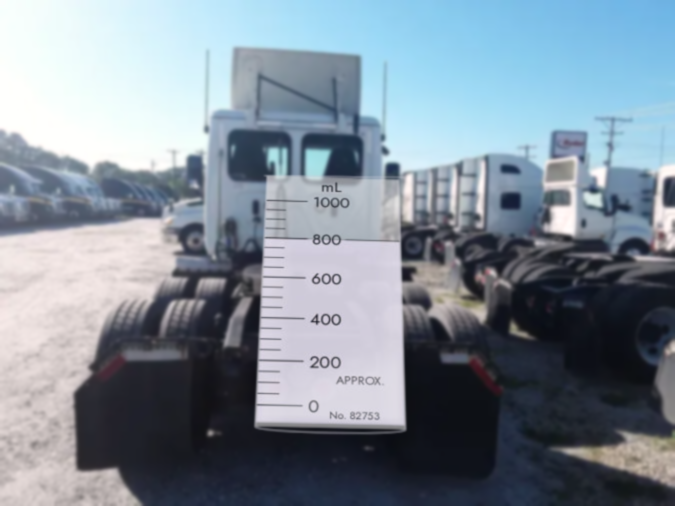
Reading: value=800 unit=mL
